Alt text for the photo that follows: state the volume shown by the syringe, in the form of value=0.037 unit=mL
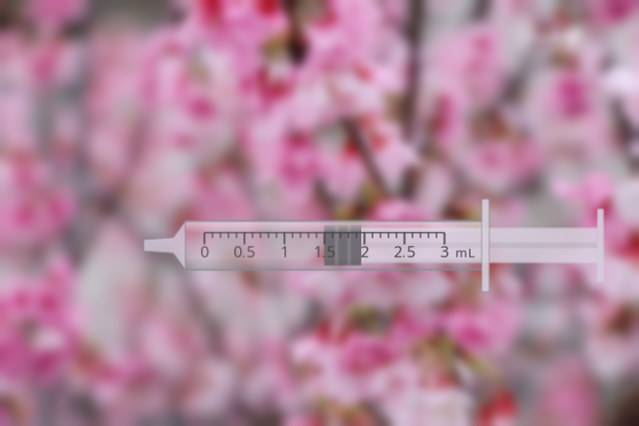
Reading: value=1.5 unit=mL
